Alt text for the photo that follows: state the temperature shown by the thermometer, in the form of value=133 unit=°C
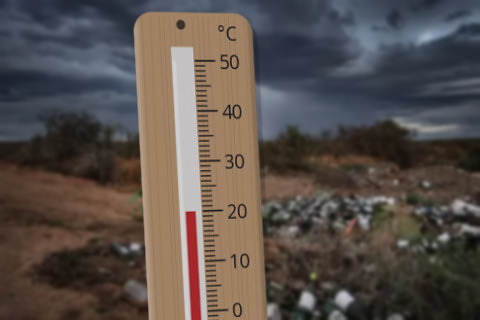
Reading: value=20 unit=°C
